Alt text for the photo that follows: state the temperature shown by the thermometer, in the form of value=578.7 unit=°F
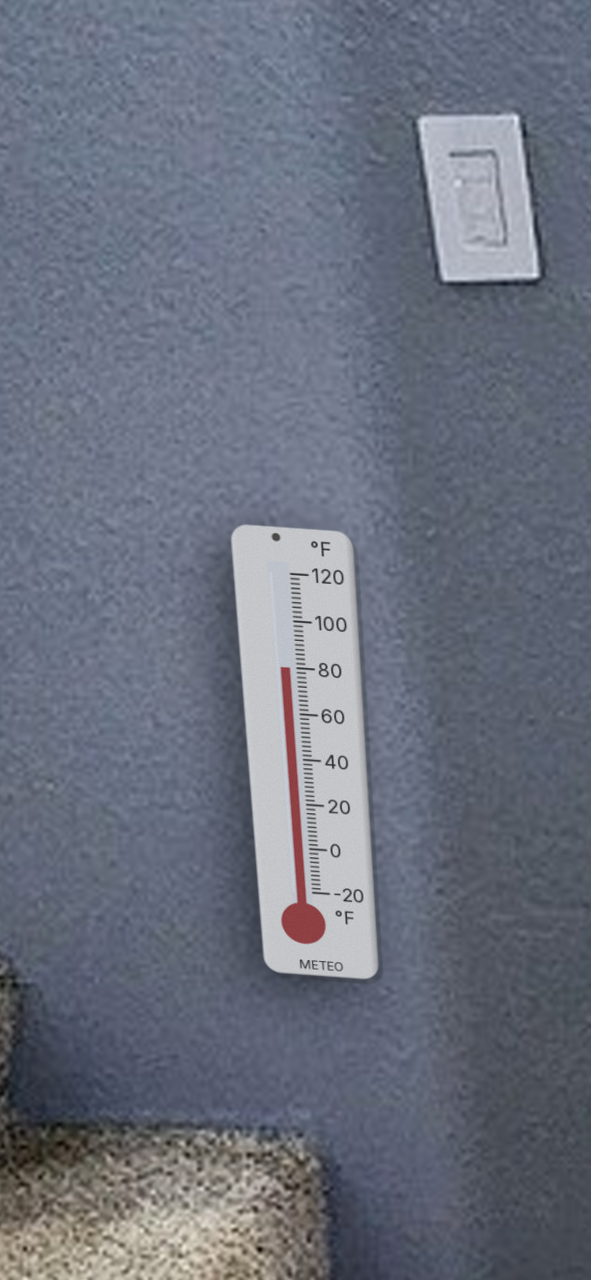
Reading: value=80 unit=°F
